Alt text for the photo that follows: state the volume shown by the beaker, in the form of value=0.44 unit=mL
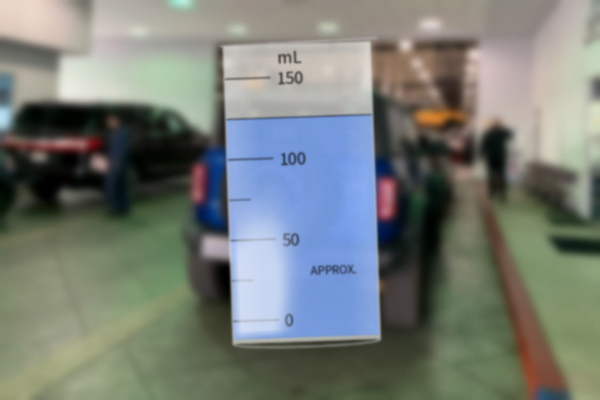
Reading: value=125 unit=mL
